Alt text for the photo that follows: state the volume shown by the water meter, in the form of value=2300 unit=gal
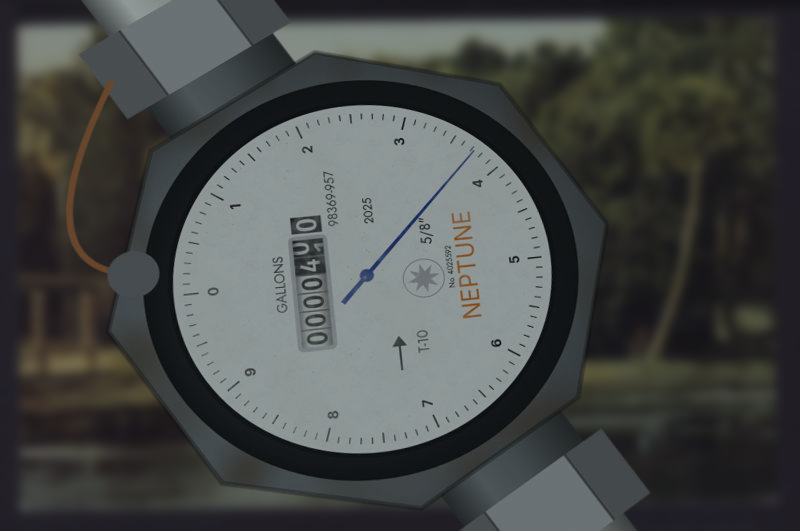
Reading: value=403.7 unit=gal
